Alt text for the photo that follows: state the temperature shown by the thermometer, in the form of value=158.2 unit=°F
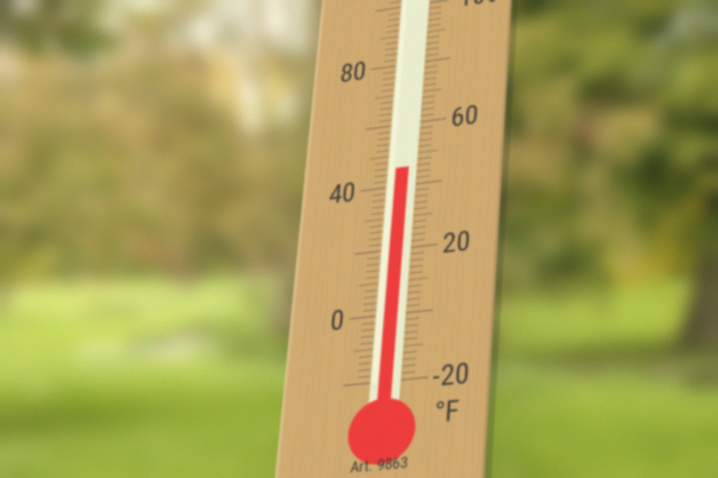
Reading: value=46 unit=°F
